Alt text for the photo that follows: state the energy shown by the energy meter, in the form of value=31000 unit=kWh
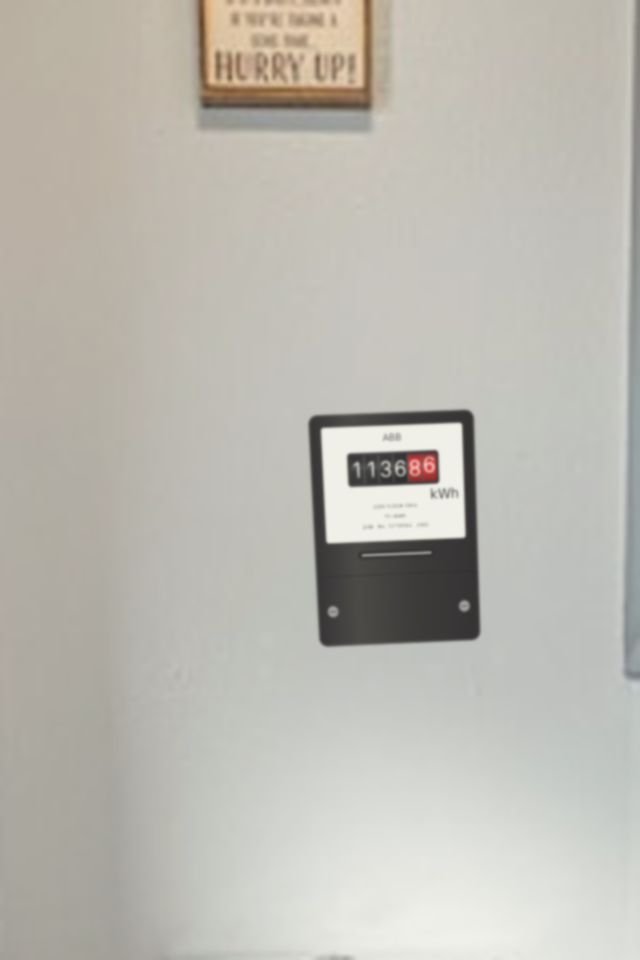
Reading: value=1136.86 unit=kWh
